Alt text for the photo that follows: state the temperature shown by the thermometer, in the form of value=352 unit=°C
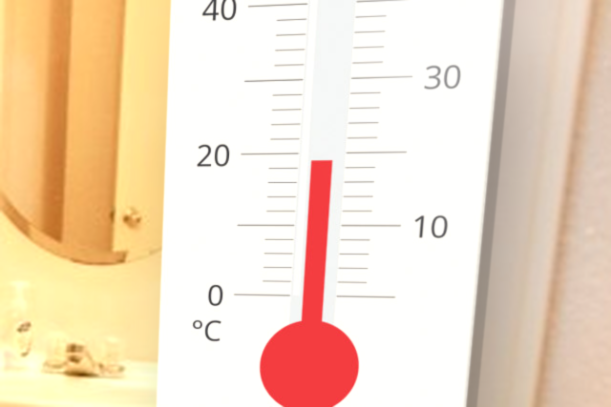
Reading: value=19 unit=°C
